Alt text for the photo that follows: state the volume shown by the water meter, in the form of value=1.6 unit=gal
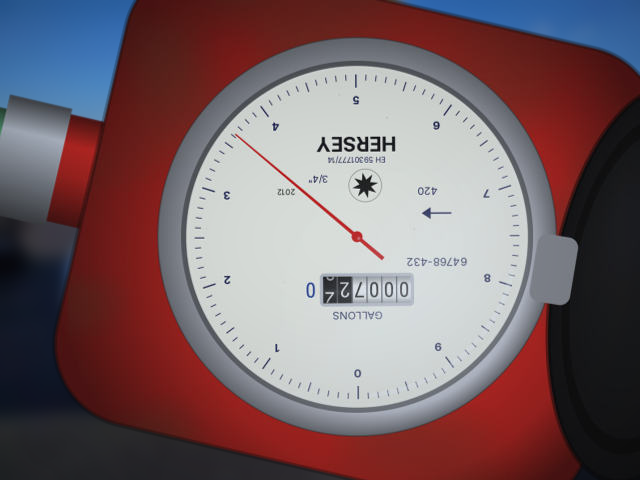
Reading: value=7223.6 unit=gal
